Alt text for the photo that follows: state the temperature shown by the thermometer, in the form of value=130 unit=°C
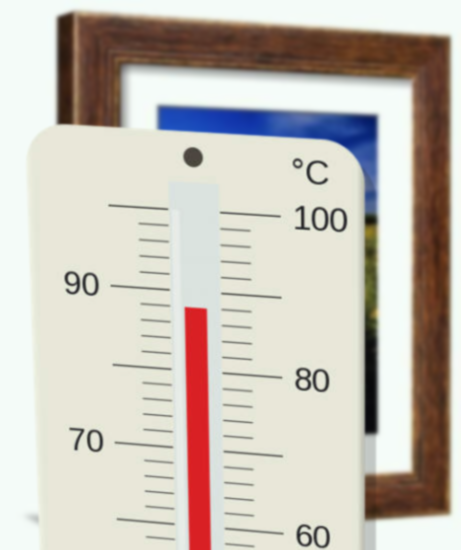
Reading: value=88 unit=°C
